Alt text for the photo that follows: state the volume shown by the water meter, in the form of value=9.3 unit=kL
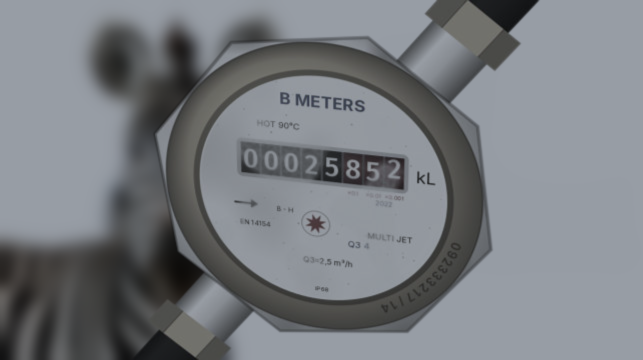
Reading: value=25.852 unit=kL
